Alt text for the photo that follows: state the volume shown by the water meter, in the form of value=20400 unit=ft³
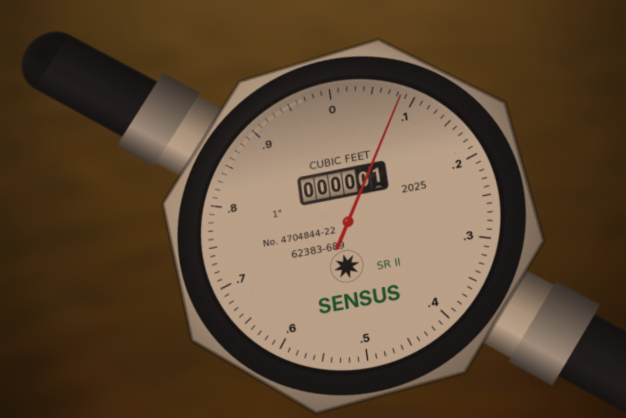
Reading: value=1.08 unit=ft³
